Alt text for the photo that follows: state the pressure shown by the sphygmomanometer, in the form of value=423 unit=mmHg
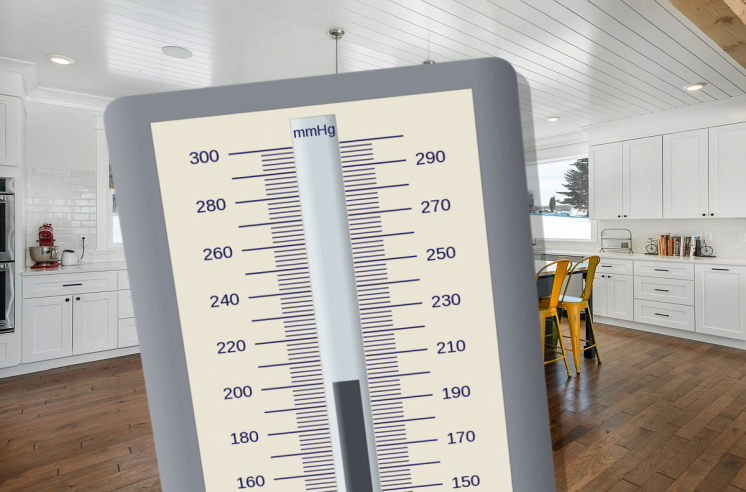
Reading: value=200 unit=mmHg
